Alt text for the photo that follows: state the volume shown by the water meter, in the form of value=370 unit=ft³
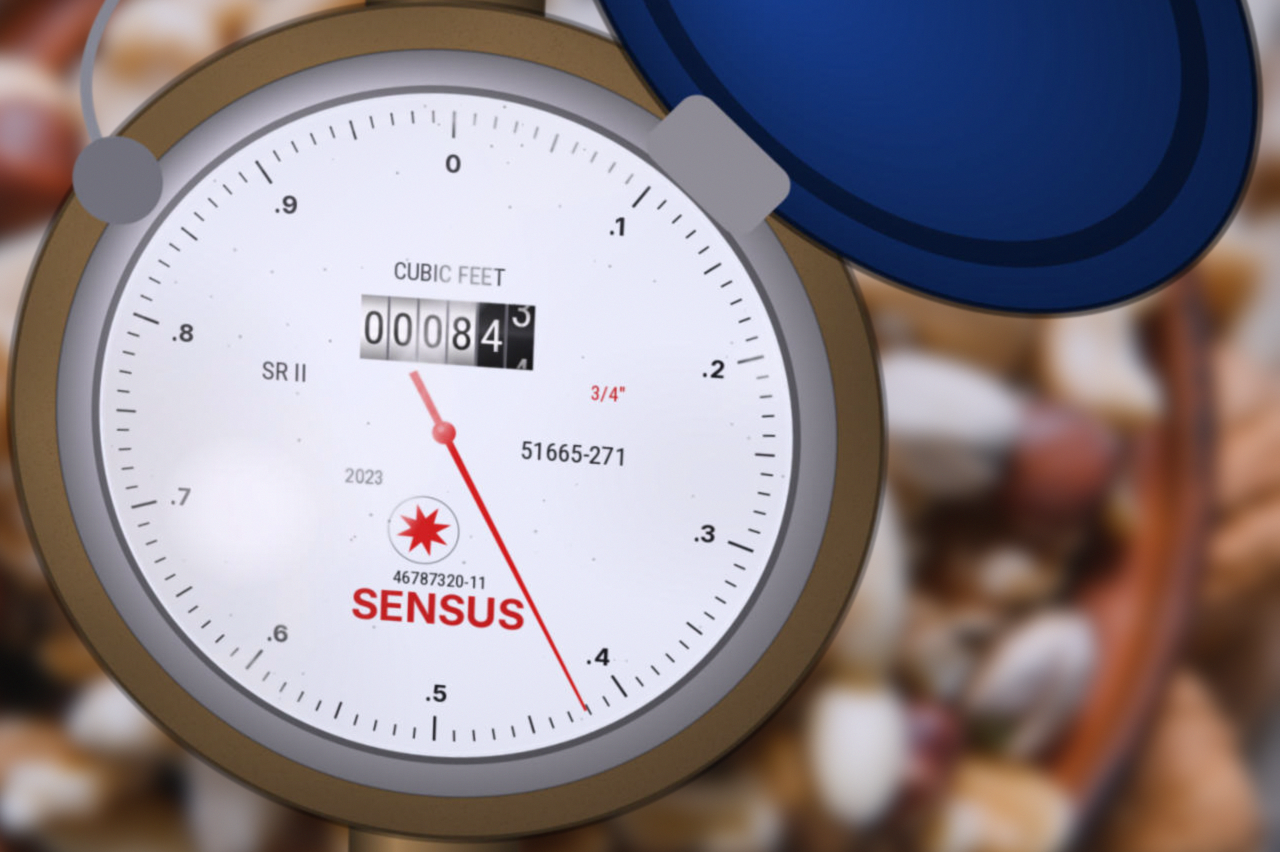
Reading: value=843.42 unit=ft³
